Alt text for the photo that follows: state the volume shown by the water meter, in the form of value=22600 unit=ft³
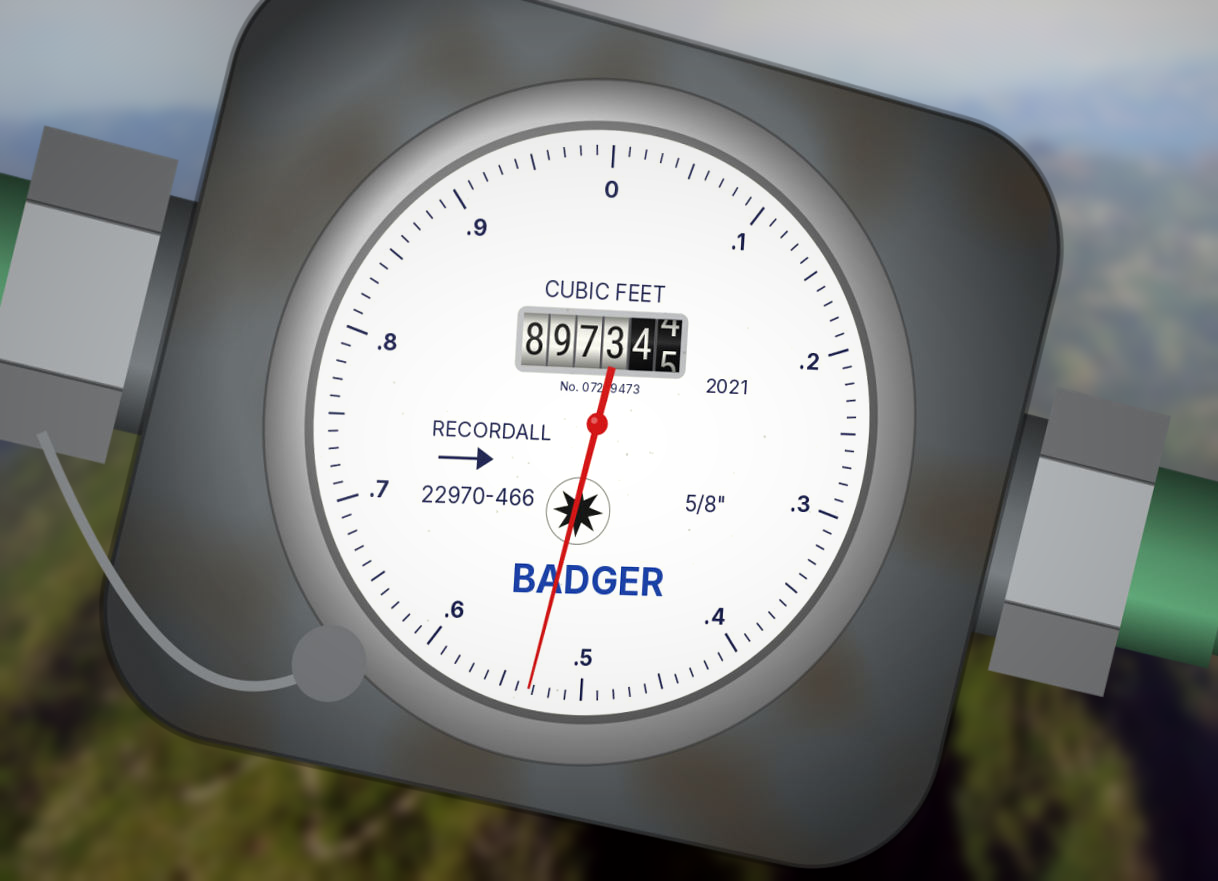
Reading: value=897344.53 unit=ft³
